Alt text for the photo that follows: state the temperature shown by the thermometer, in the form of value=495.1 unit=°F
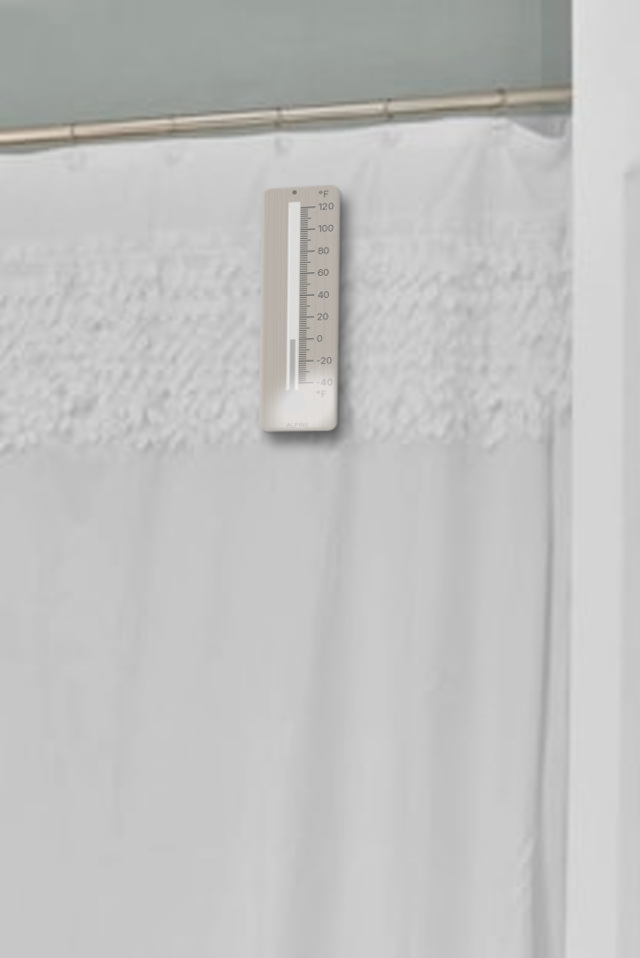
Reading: value=0 unit=°F
